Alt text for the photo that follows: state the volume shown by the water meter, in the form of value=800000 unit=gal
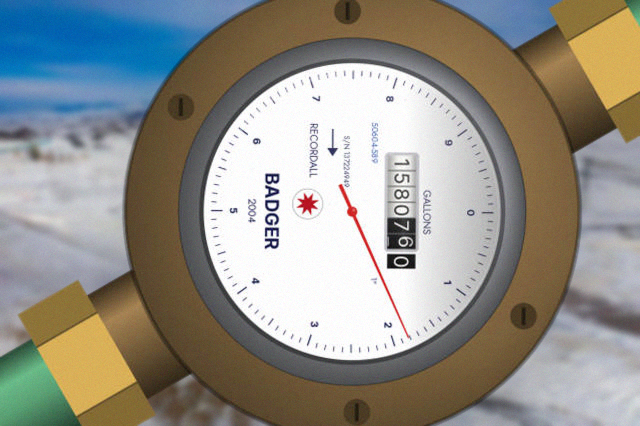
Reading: value=1580761.8 unit=gal
